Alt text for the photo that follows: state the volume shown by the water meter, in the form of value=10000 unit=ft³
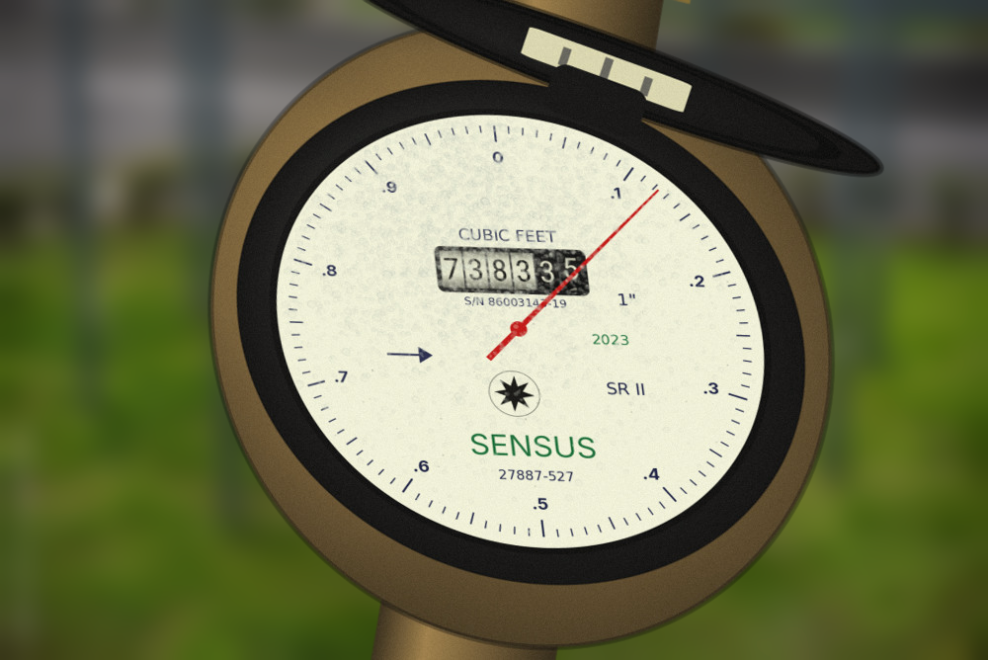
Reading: value=738335.12 unit=ft³
